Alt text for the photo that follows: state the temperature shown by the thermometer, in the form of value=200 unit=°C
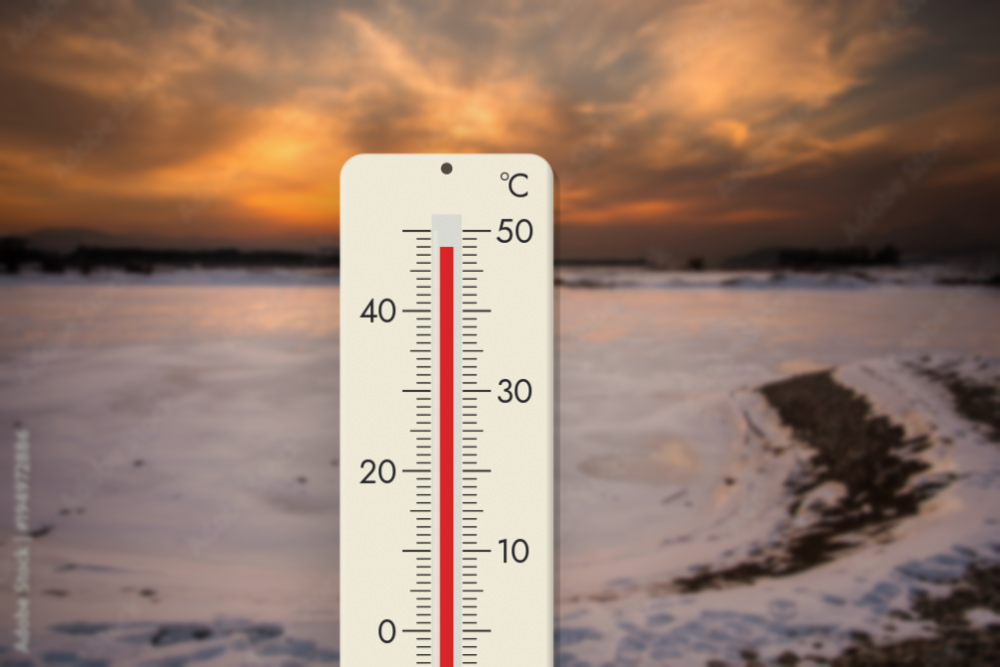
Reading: value=48 unit=°C
